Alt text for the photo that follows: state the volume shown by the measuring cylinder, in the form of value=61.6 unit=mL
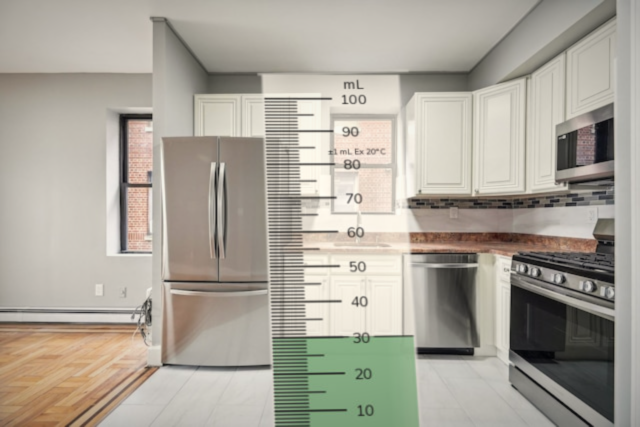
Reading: value=30 unit=mL
